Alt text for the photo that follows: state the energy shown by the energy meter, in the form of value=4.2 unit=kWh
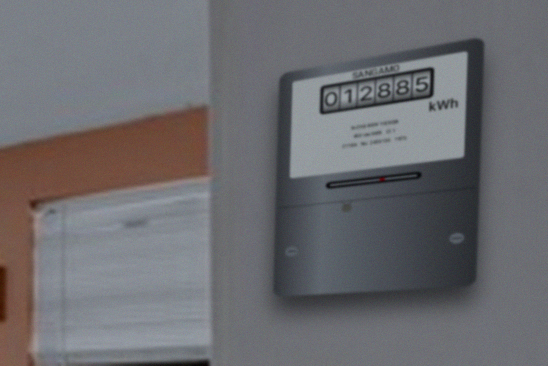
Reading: value=12885 unit=kWh
